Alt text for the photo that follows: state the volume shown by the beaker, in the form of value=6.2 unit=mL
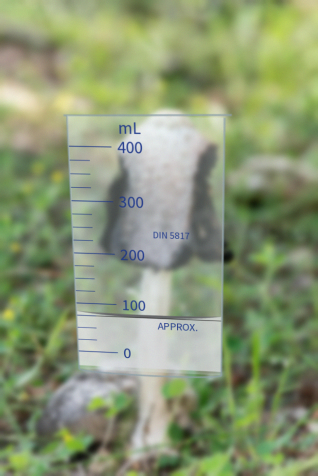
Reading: value=75 unit=mL
